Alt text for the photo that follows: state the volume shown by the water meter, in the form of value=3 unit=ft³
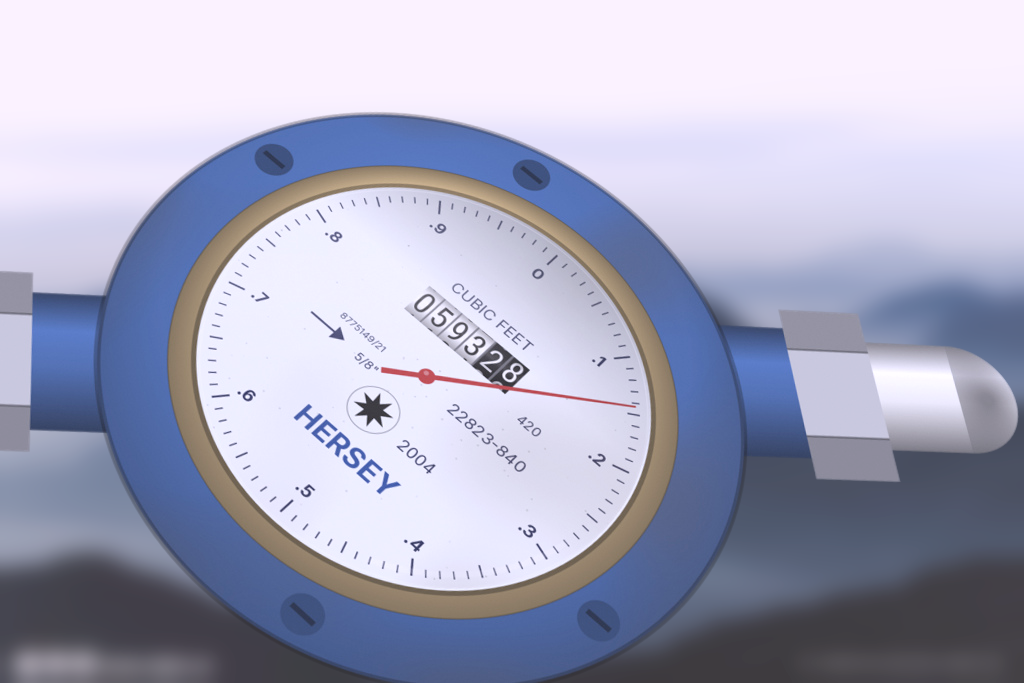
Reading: value=59328.14 unit=ft³
